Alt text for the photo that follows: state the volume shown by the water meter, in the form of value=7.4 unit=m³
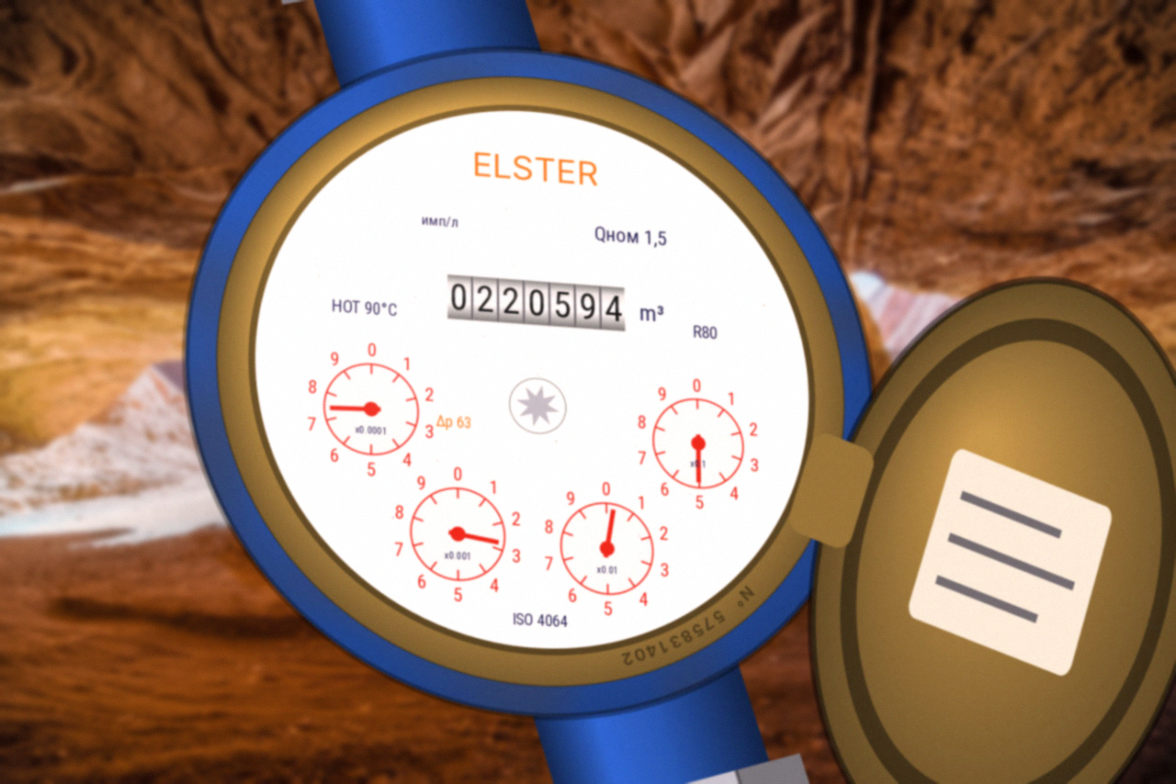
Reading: value=220594.5027 unit=m³
